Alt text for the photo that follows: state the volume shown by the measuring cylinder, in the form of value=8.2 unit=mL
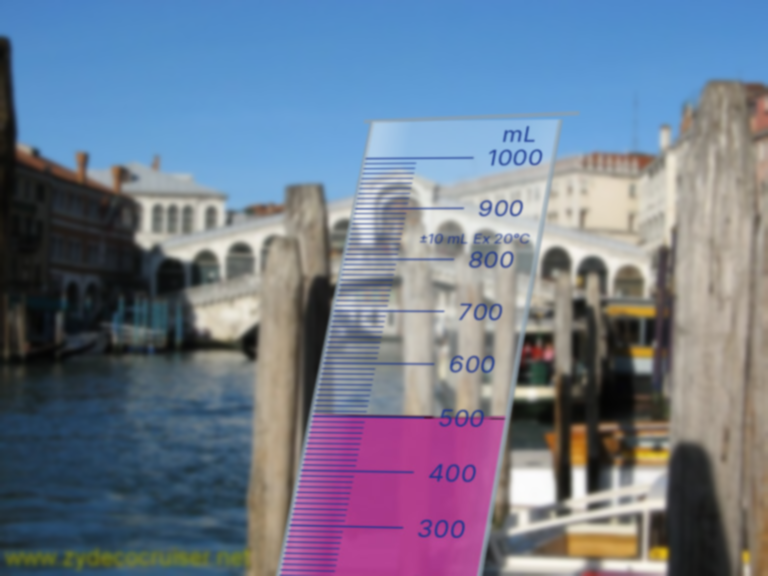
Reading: value=500 unit=mL
